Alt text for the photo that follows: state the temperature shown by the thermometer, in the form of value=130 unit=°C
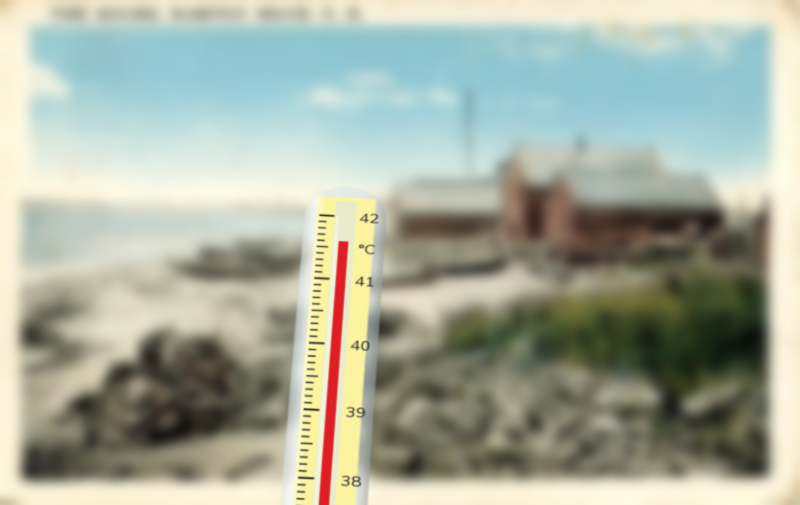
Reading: value=41.6 unit=°C
